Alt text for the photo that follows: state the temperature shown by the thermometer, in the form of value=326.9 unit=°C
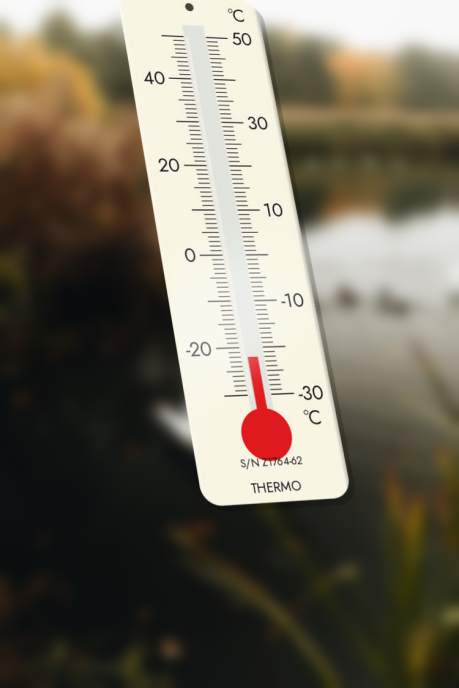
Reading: value=-22 unit=°C
